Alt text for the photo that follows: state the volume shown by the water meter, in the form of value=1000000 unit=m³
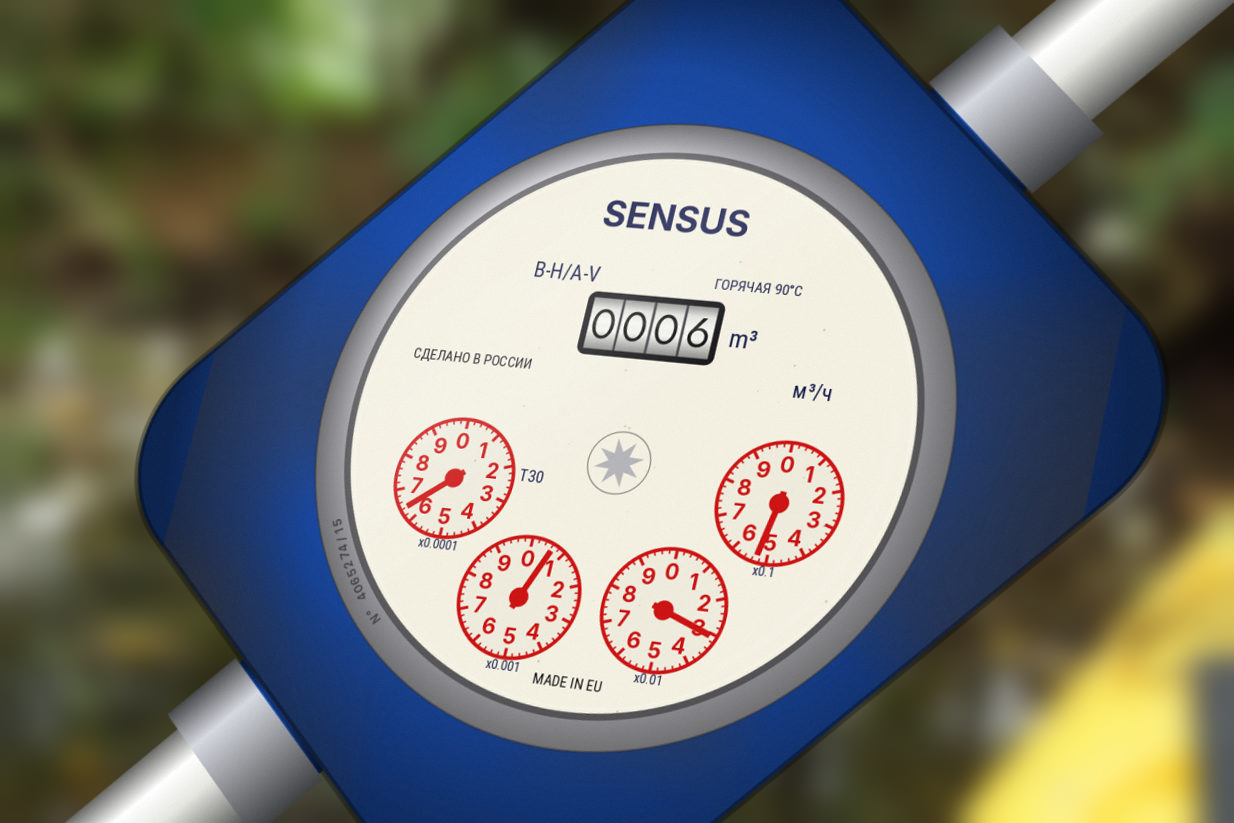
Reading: value=6.5306 unit=m³
